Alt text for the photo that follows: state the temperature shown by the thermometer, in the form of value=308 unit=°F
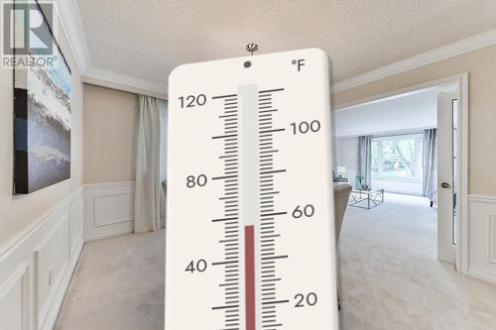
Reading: value=56 unit=°F
